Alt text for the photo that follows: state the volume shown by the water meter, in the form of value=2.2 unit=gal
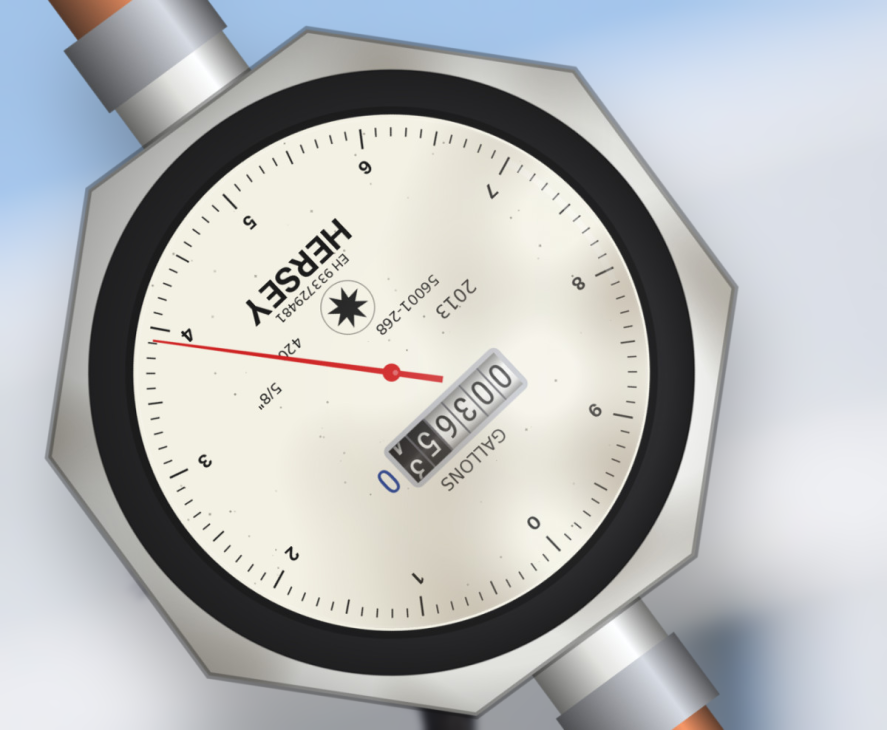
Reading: value=36533.9 unit=gal
